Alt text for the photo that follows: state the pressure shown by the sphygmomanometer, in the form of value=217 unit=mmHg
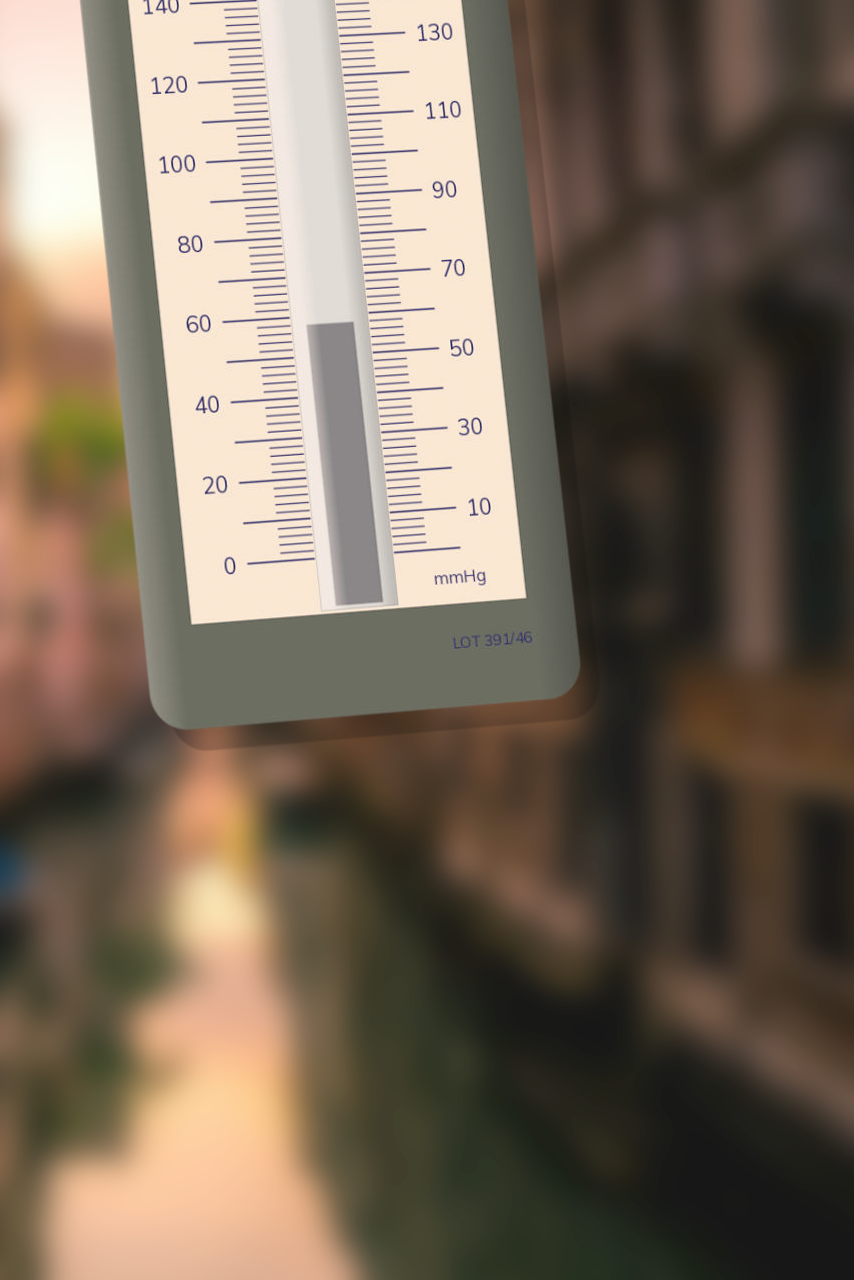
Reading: value=58 unit=mmHg
